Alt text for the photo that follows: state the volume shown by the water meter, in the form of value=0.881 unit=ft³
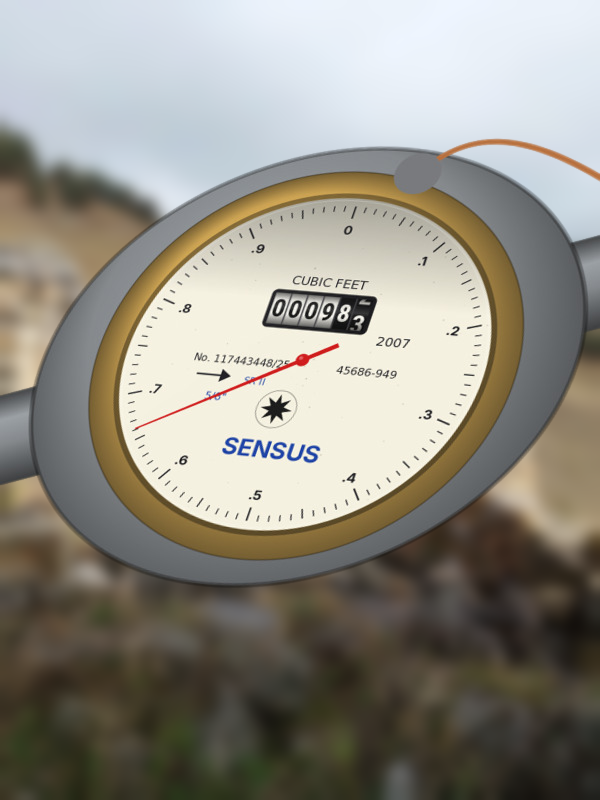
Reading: value=982.66 unit=ft³
